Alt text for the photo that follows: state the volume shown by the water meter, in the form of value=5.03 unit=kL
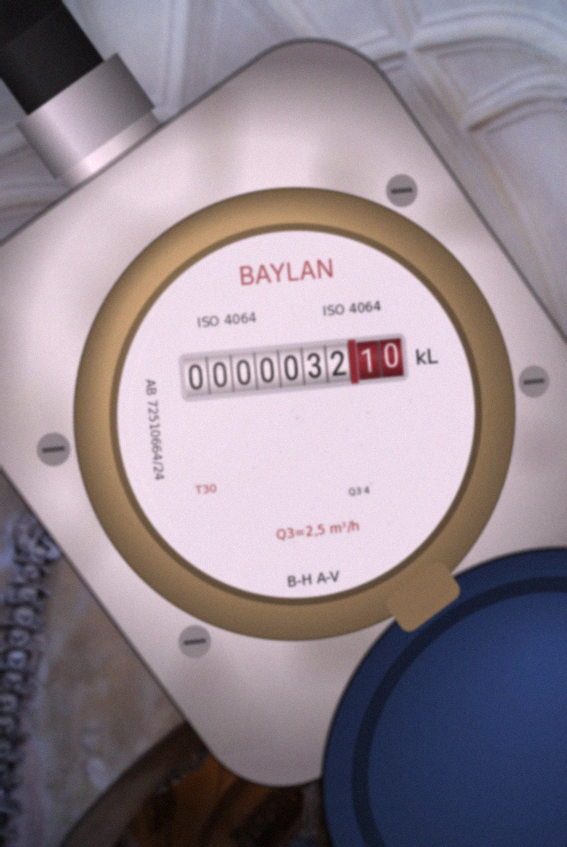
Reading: value=32.10 unit=kL
